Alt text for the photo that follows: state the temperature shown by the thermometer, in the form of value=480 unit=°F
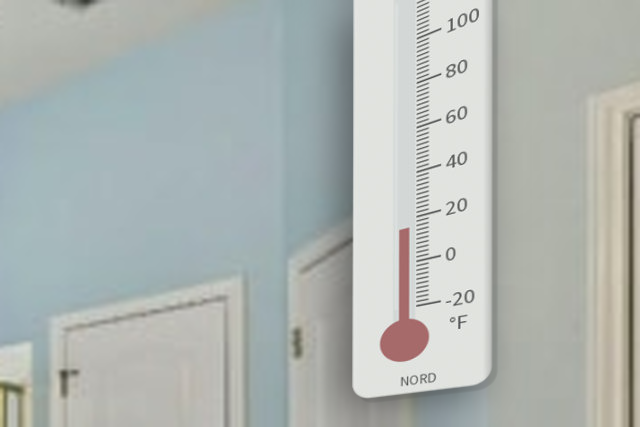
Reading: value=16 unit=°F
